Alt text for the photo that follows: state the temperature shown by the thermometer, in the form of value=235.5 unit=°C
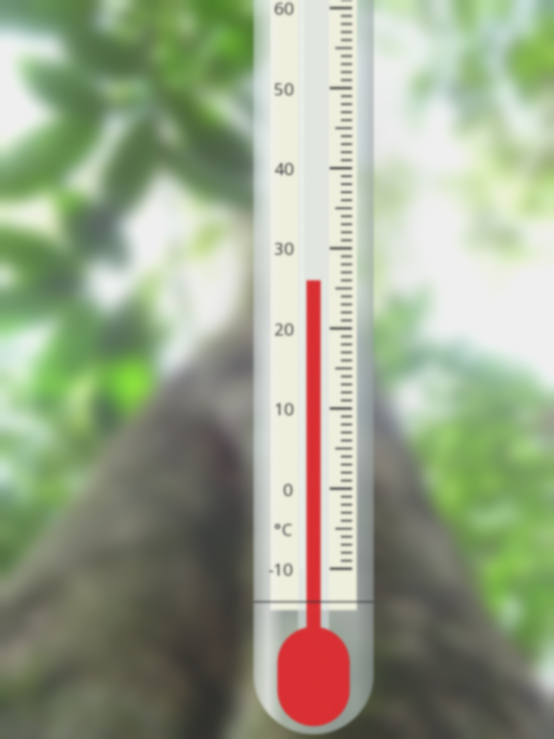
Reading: value=26 unit=°C
